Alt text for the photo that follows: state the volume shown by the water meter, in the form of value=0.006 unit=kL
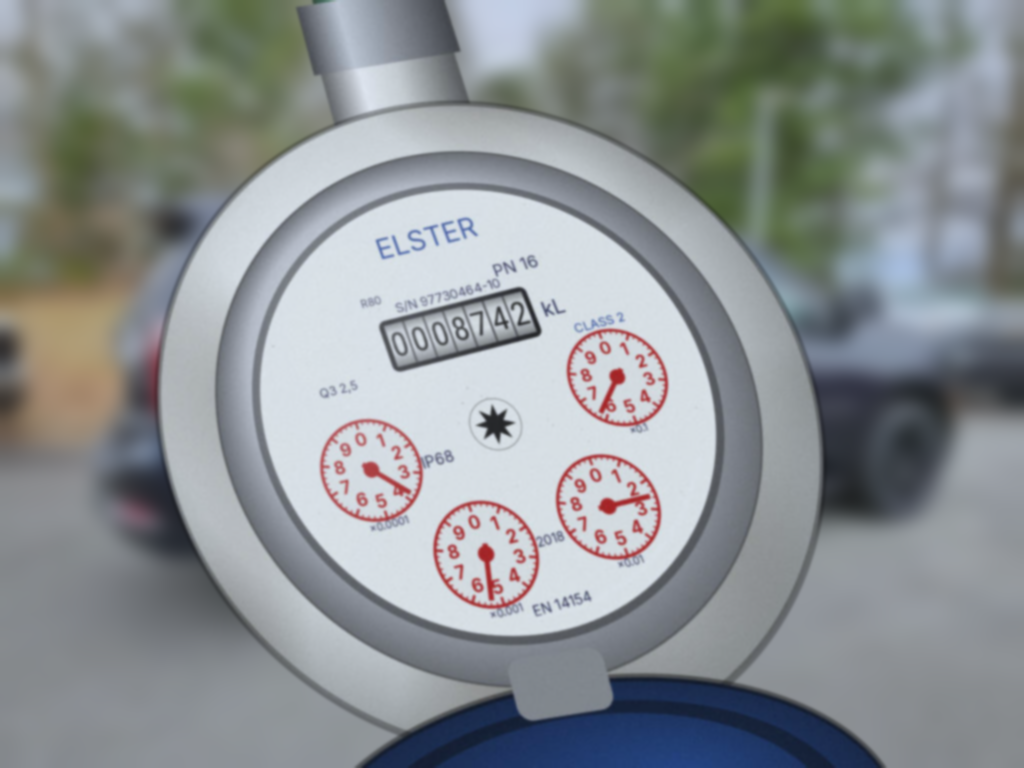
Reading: value=8742.6253 unit=kL
